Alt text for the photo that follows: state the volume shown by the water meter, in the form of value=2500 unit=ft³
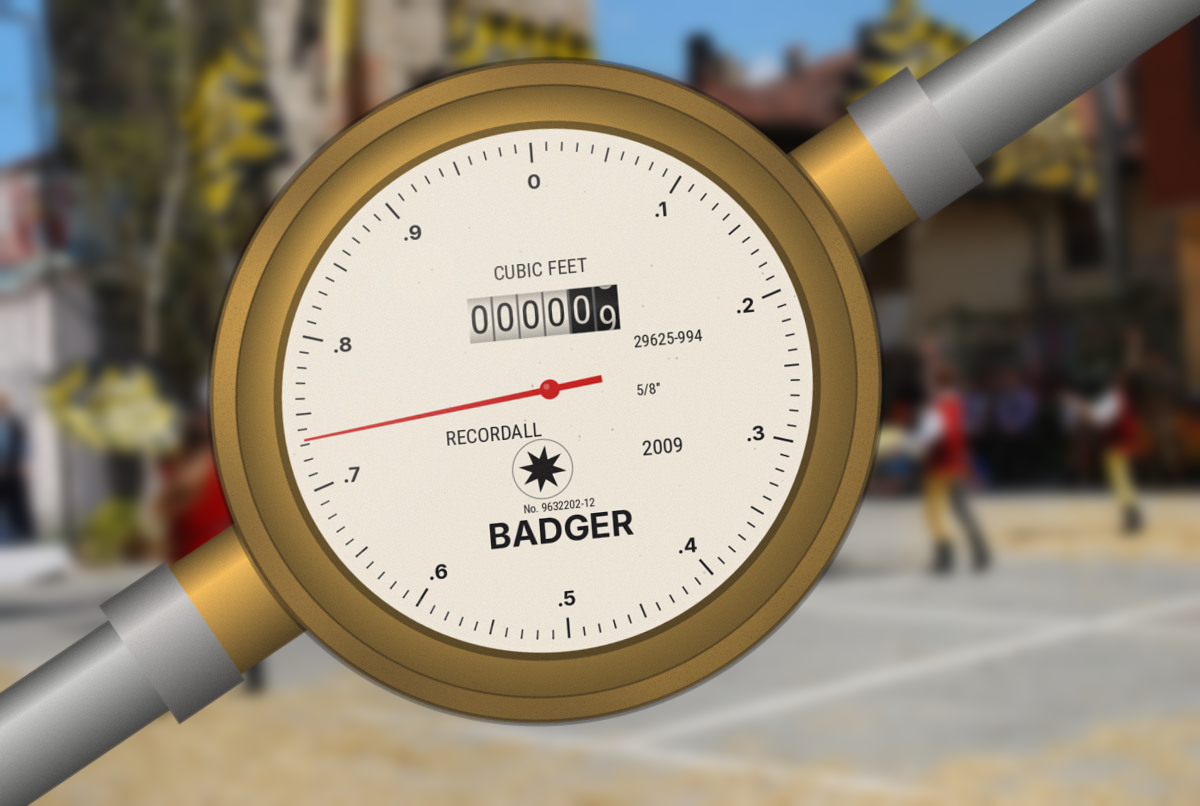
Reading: value=8.73 unit=ft³
